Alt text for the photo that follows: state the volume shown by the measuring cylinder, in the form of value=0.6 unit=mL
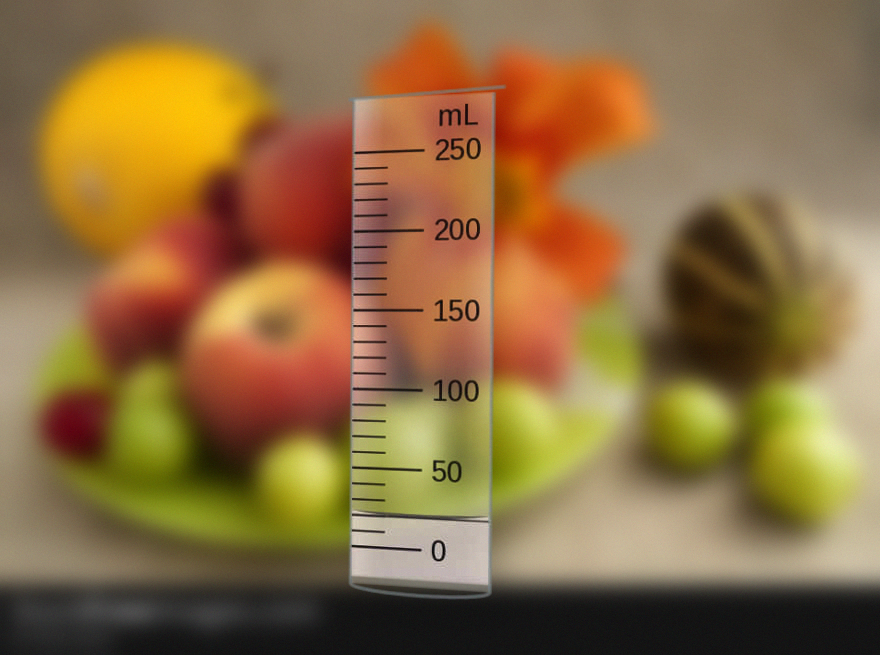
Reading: value=20 unit=mL
